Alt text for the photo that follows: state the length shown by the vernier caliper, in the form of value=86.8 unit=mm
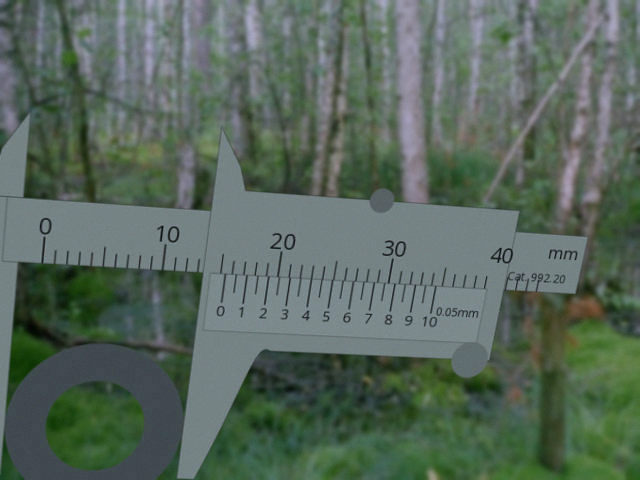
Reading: value=15.4 unit=mm
